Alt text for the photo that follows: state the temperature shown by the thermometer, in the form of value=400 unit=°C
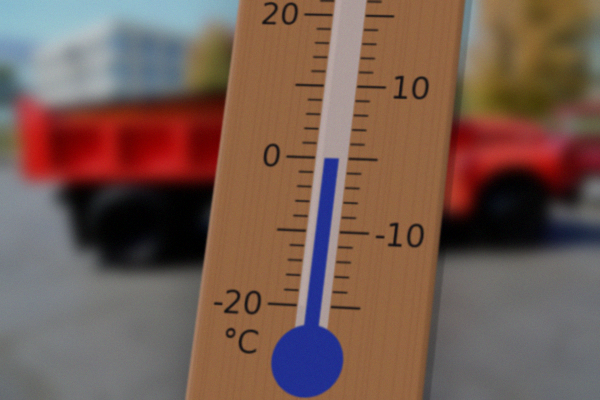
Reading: value=0 unit=°C
